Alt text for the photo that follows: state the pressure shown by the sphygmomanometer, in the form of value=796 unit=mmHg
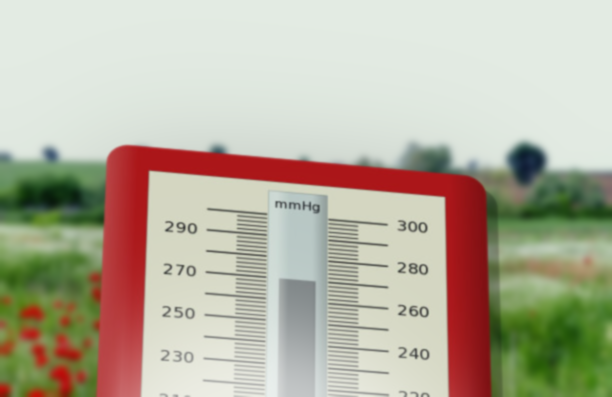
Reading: value=270 unit=mmHg
